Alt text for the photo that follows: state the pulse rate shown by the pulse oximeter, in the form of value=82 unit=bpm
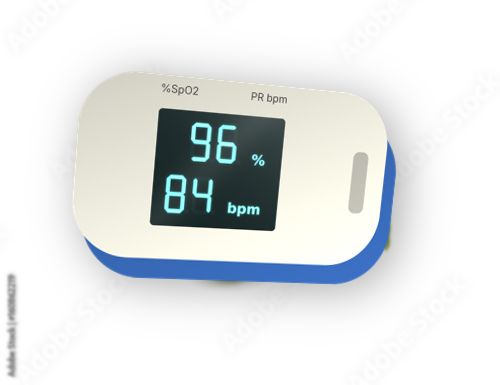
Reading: value=84 unit=bpm
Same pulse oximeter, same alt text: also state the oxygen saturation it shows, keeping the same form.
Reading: value=96 unit=%
